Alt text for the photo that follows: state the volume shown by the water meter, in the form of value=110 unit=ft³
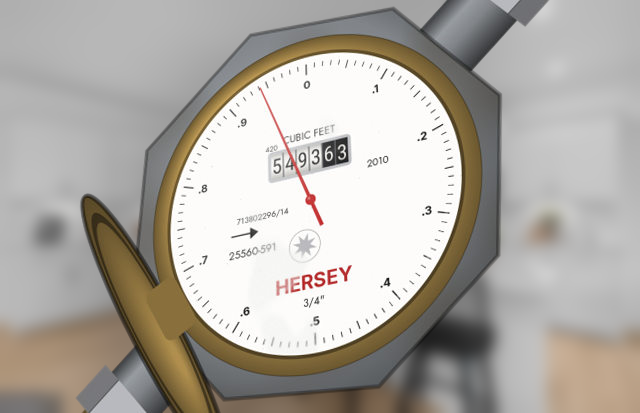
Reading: value=549362.94 unit=ft³
